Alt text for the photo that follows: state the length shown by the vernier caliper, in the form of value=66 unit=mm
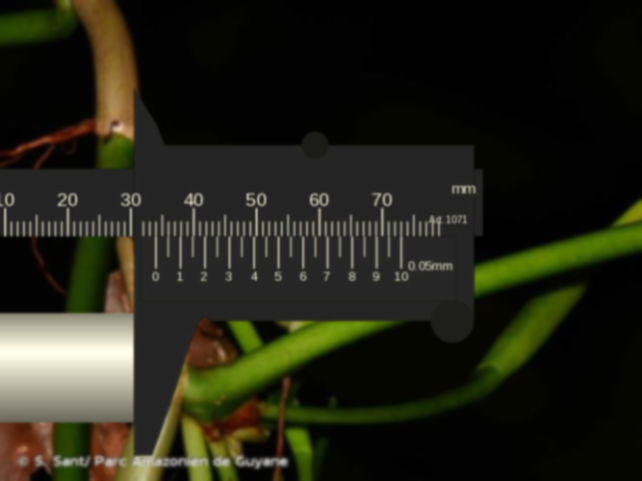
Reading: value=34.0 unit=mm
